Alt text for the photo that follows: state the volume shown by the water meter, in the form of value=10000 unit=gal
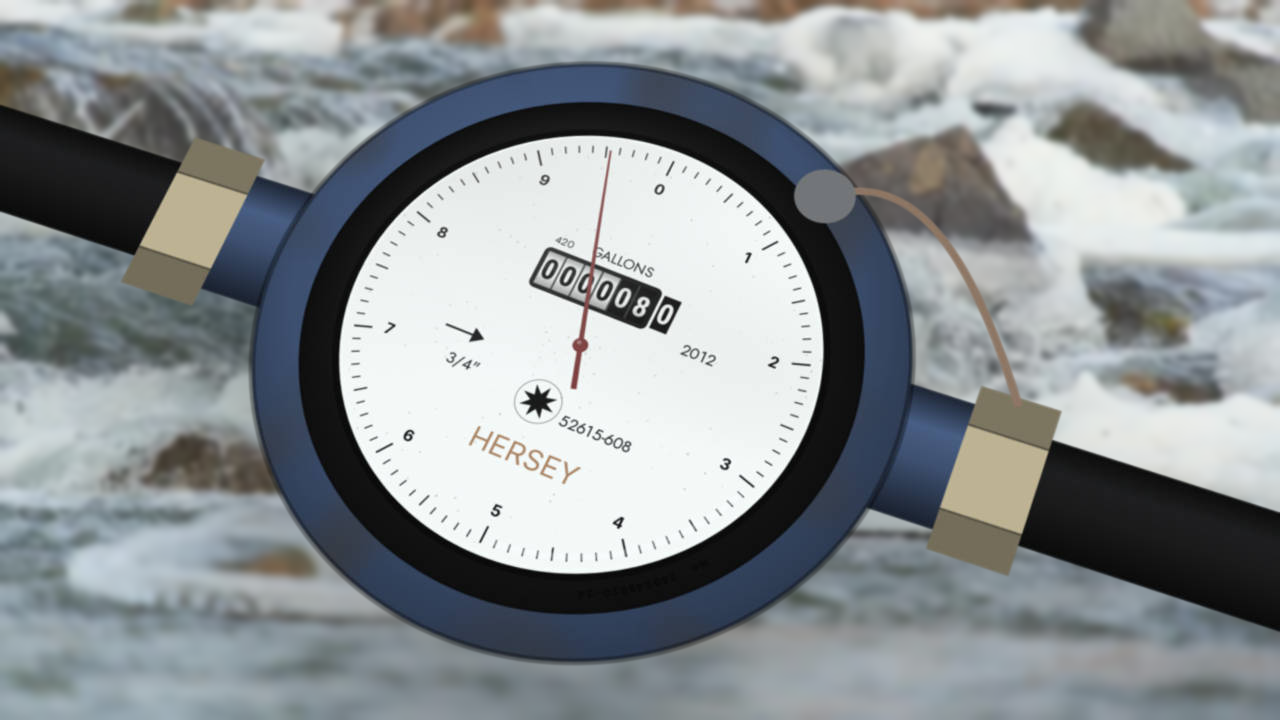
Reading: value=79.5 unit=gal
